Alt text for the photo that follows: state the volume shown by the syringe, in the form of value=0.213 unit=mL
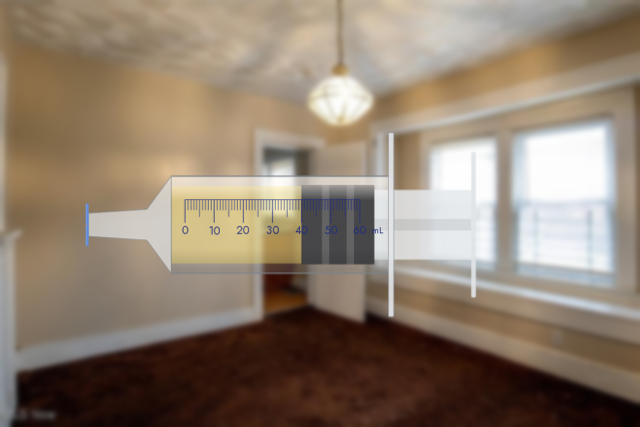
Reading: value=40 unit=mL
